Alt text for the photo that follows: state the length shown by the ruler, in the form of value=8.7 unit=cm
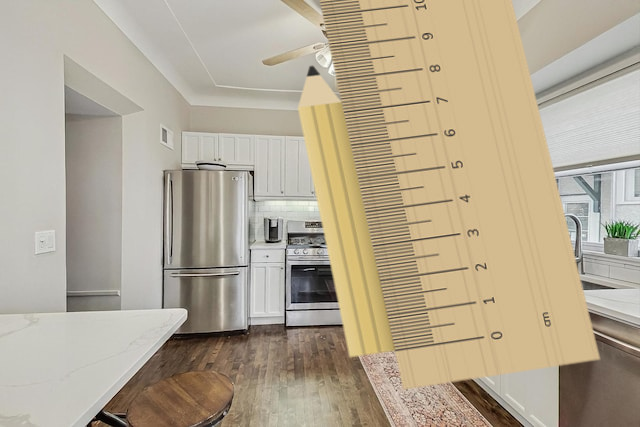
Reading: value=8.5 unit=cm
